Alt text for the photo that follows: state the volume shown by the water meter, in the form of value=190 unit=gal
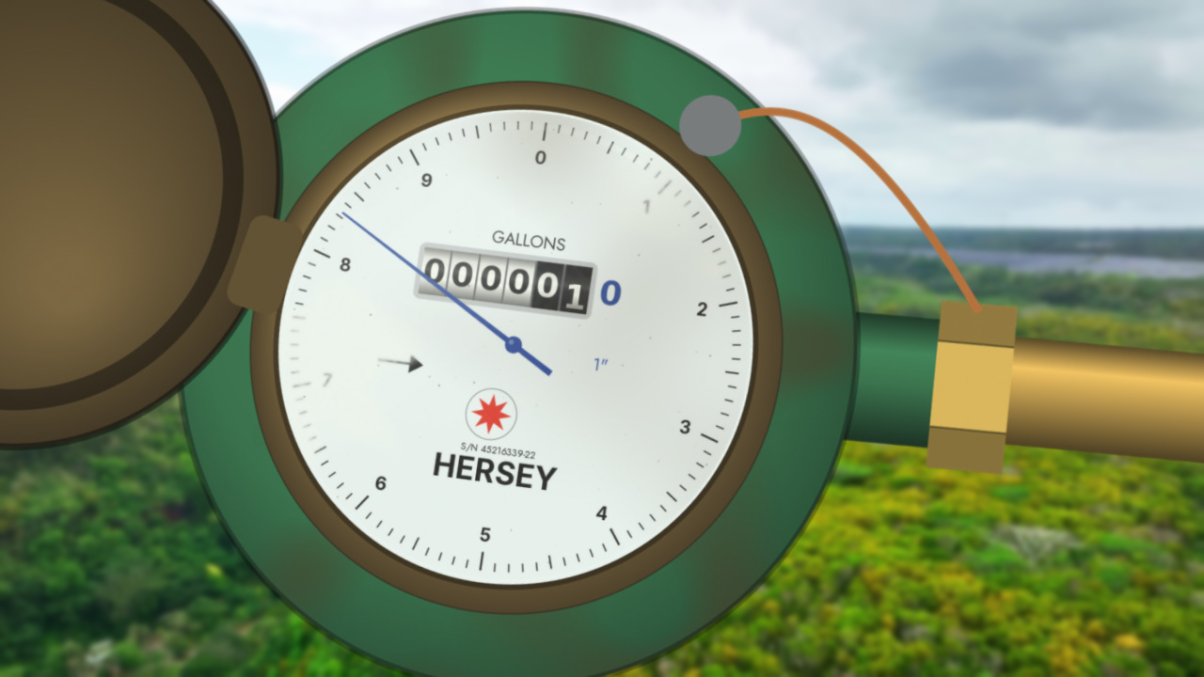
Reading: value=8.3 unit=gal
